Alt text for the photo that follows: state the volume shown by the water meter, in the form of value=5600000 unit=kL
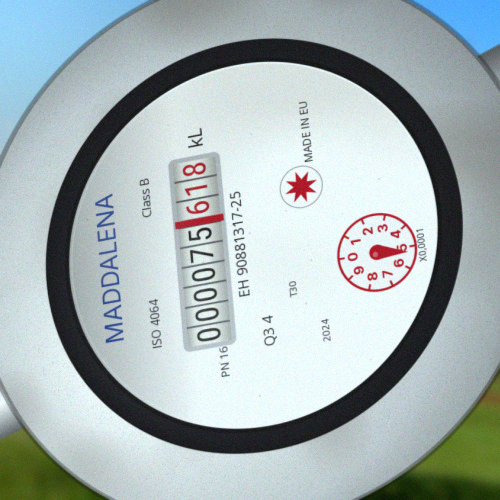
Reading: value=75.6185 unit=kL
